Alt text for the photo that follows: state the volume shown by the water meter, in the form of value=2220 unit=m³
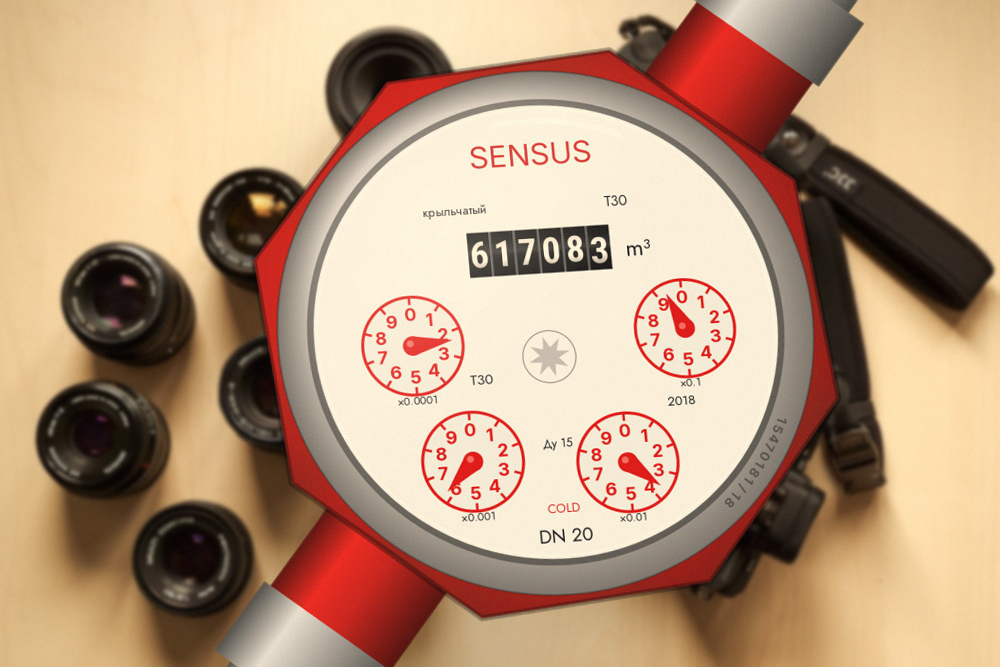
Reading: value=617082.9362 unit=m³
